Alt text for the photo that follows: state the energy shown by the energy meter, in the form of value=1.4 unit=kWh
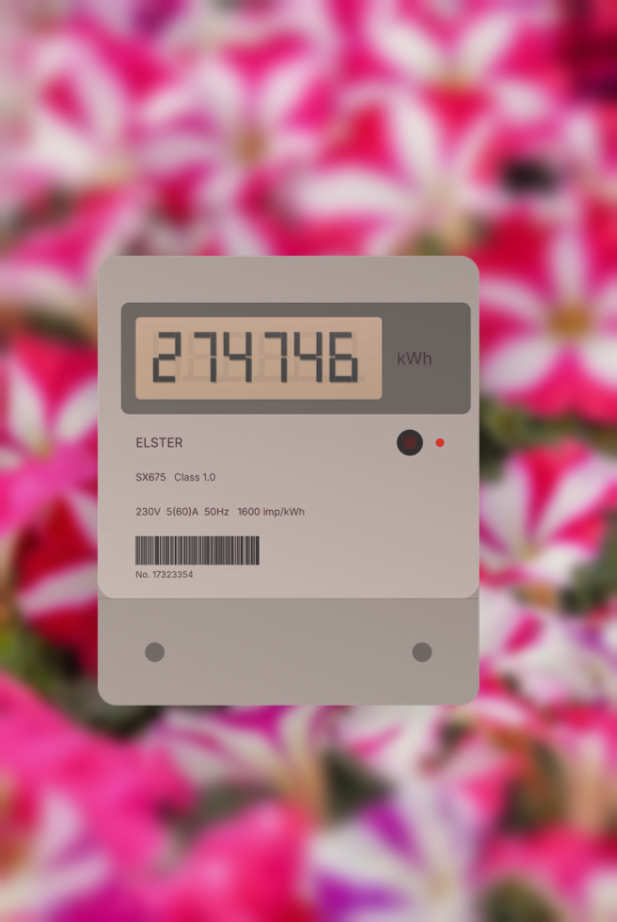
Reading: value=274746 unit=kWh
